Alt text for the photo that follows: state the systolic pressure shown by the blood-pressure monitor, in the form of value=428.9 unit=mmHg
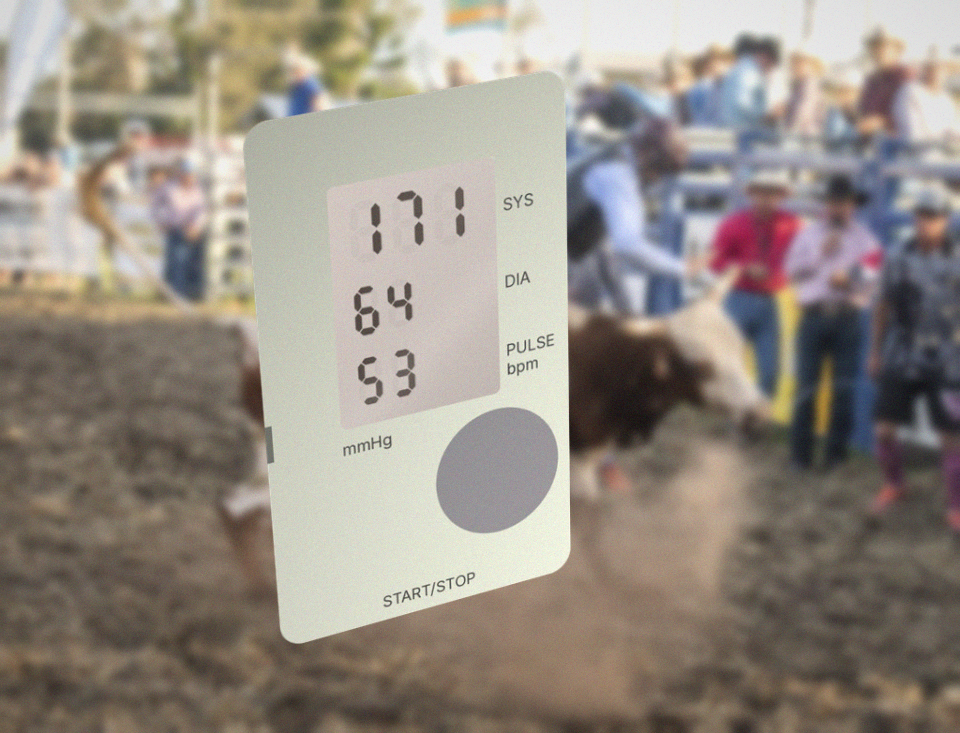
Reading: value=171 unit=mmHg
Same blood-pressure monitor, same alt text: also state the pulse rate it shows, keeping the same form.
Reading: value=53 unit=bpm
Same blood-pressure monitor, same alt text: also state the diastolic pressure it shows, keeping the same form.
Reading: value=64 unit=mmHg
